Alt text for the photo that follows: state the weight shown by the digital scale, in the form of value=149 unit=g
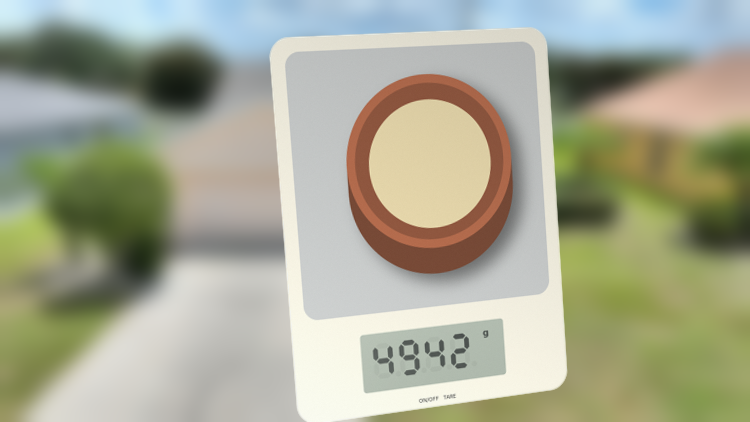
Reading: value=4942 unit=g
